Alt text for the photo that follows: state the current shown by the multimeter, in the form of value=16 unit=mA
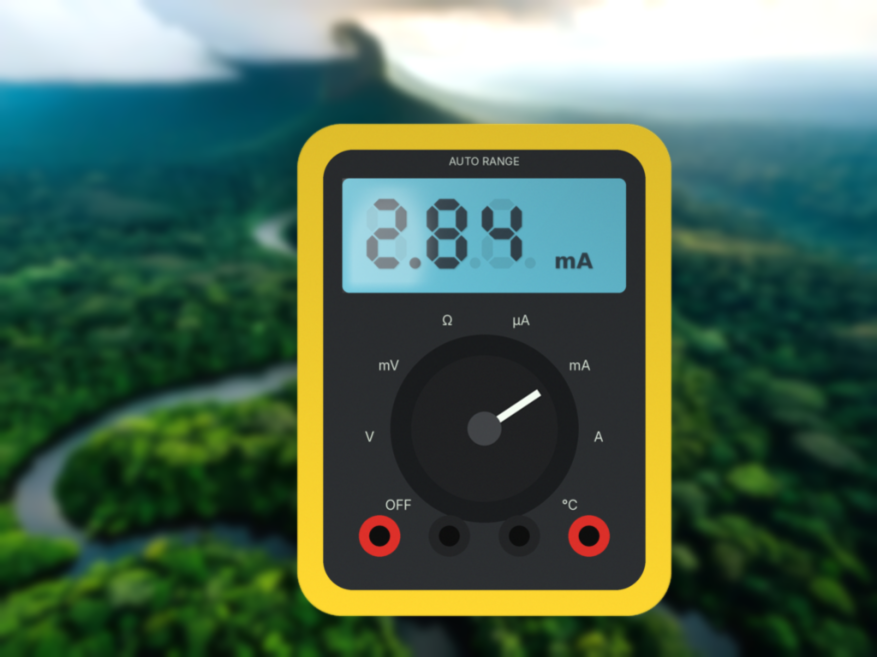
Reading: value=2.84 unit=mA
